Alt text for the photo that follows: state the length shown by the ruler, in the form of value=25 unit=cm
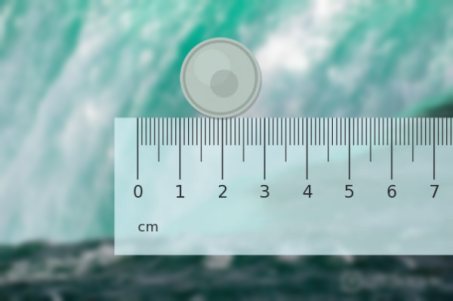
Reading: value=1.9 unit=cm
